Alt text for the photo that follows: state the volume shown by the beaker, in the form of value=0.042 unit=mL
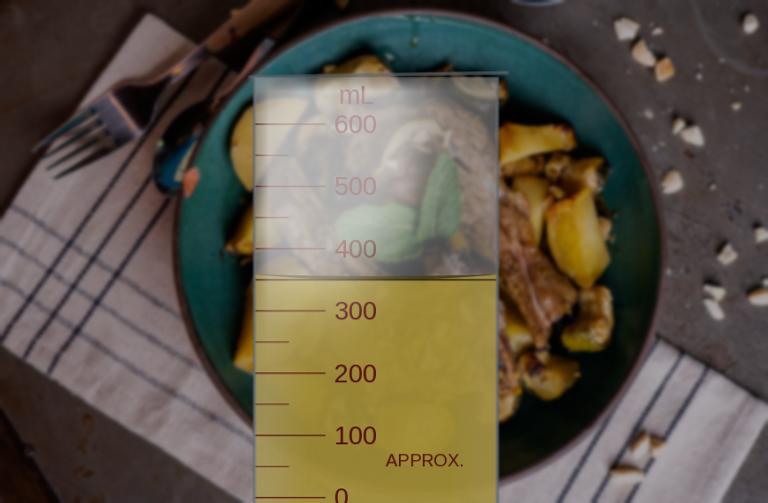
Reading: value=350 unit=mL
